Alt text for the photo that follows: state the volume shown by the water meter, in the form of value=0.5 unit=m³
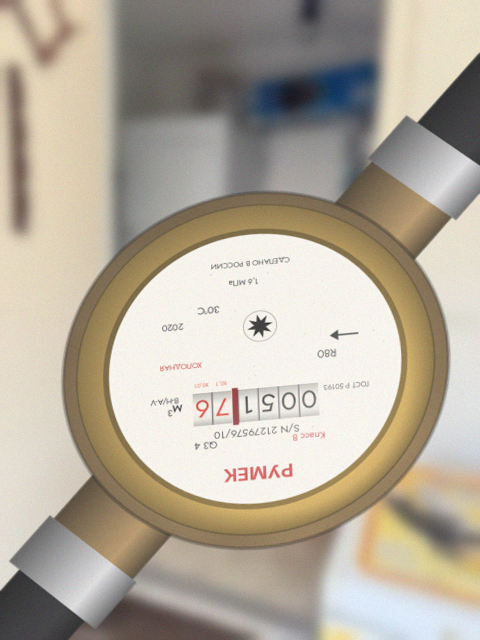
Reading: value=51.76 unit=m³
